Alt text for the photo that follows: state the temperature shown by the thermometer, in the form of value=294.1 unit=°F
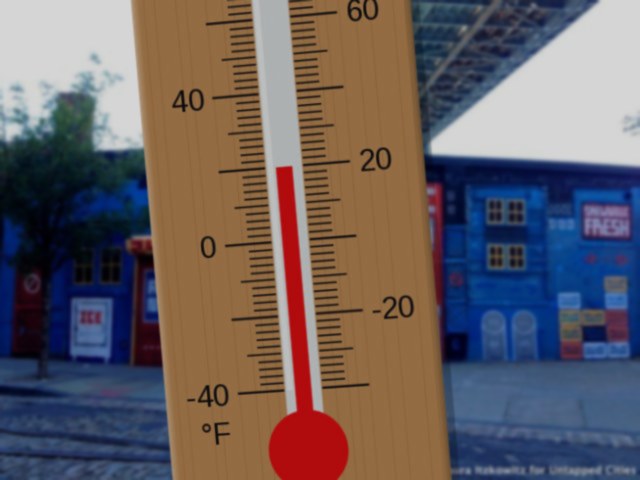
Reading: value=20 unit=°F
